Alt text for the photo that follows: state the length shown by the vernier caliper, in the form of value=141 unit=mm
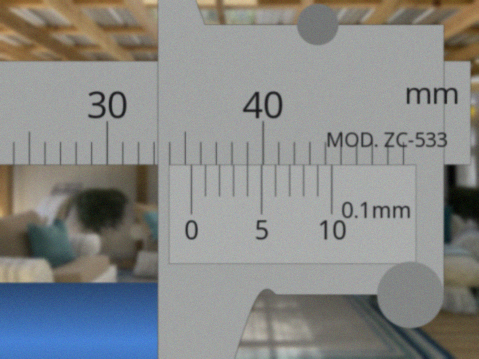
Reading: value=35.4 unit=mm
